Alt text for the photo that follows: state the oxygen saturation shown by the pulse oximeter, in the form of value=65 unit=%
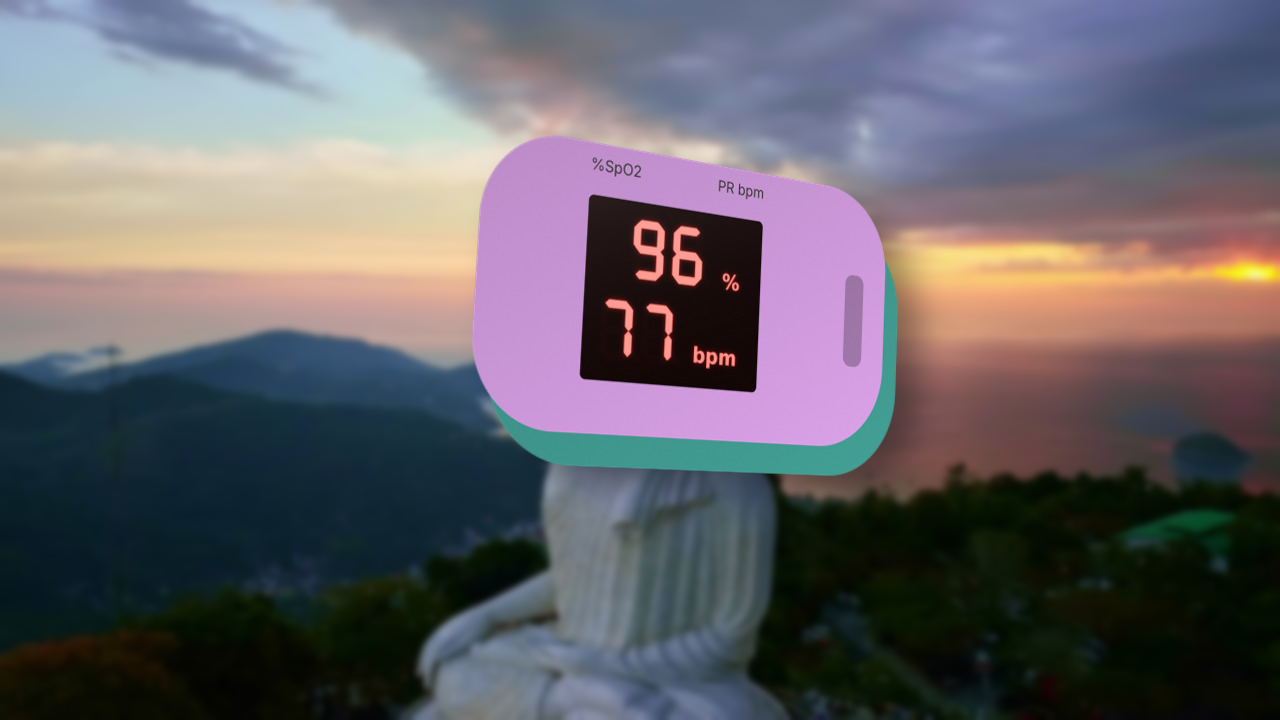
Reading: value=96 unit=%
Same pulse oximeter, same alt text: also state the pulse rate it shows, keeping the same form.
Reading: value=77 unit=bpm
